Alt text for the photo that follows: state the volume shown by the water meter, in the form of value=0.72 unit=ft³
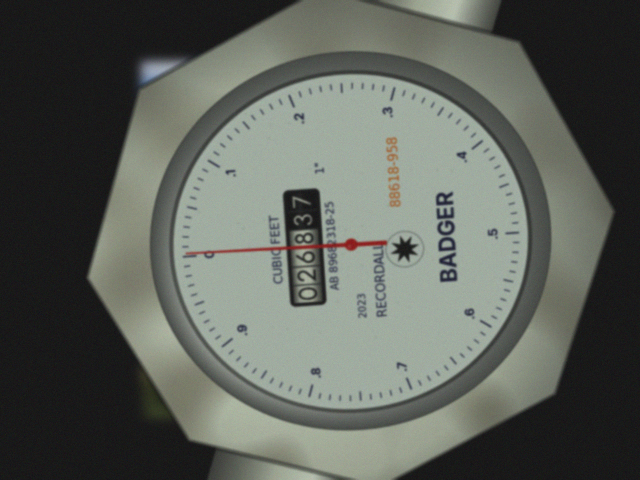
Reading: value=26837.00 unit=ft³
